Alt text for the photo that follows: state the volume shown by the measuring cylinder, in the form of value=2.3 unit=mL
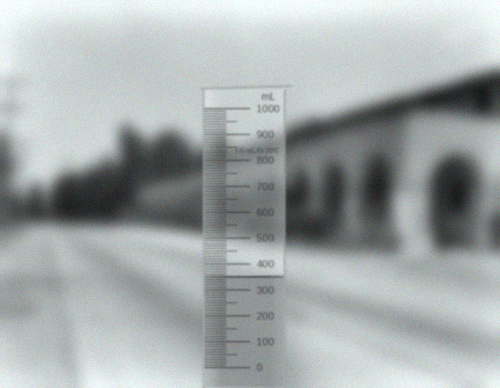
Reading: value=350 unit=mL
